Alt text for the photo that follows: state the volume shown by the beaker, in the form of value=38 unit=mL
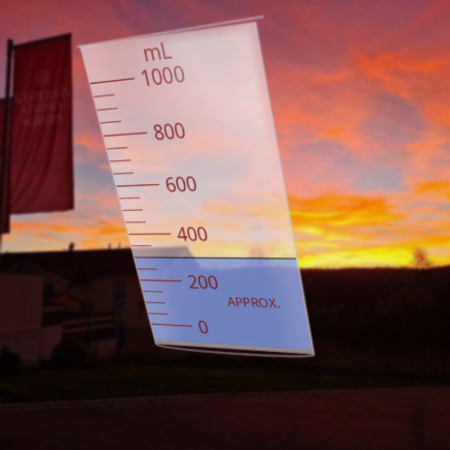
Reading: value=300 unit=mL
